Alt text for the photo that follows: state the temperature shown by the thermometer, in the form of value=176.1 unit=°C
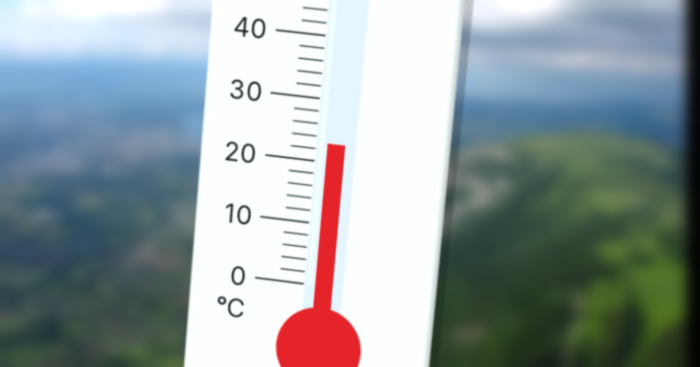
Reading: value=23 unit=°C
